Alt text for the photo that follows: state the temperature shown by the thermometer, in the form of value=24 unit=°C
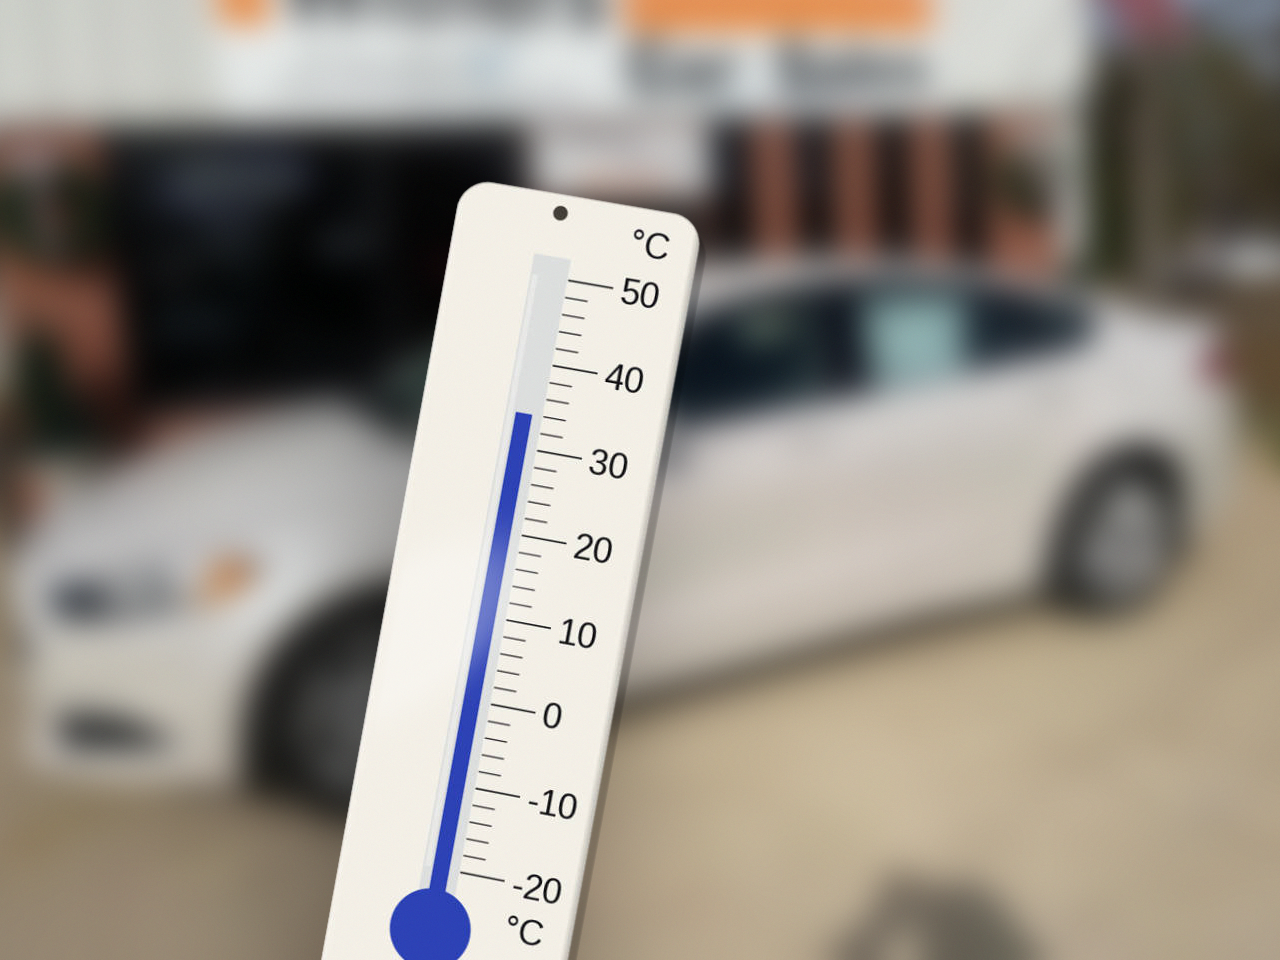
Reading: value=34 unit=°C
